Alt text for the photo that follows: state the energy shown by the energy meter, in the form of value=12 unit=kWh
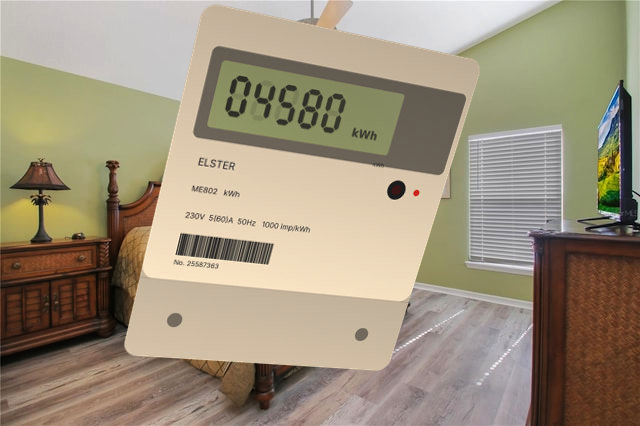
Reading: value=4580 unit=kWh
